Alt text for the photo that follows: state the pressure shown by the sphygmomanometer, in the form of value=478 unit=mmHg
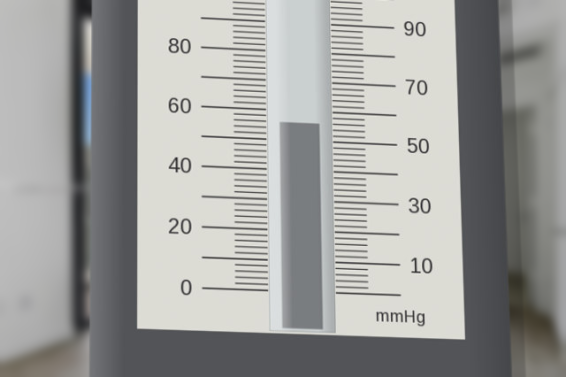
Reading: value=56 unit=mmHg
